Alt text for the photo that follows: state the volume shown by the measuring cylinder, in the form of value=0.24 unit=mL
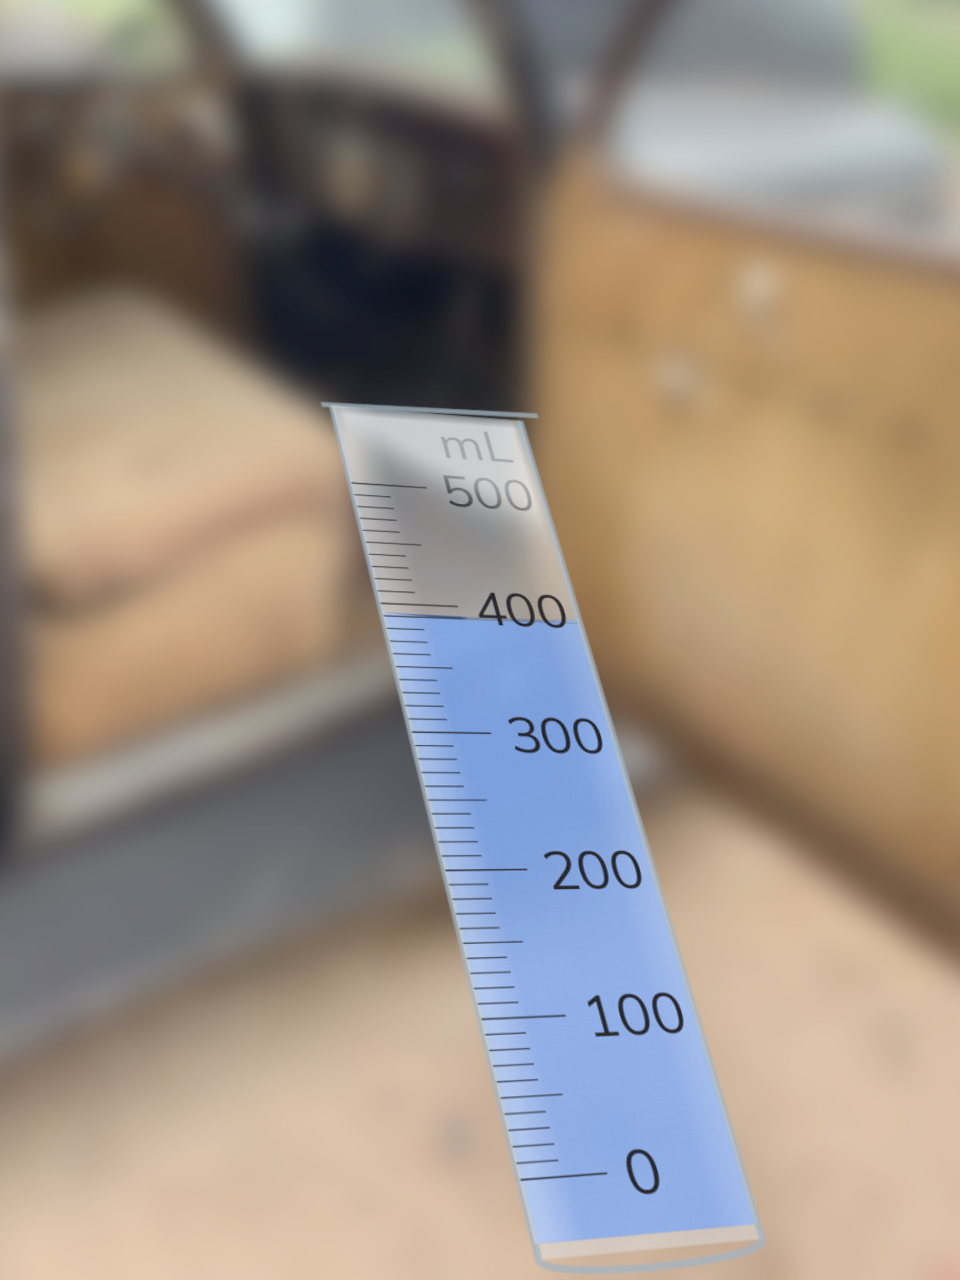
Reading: value=390 unit=mL
